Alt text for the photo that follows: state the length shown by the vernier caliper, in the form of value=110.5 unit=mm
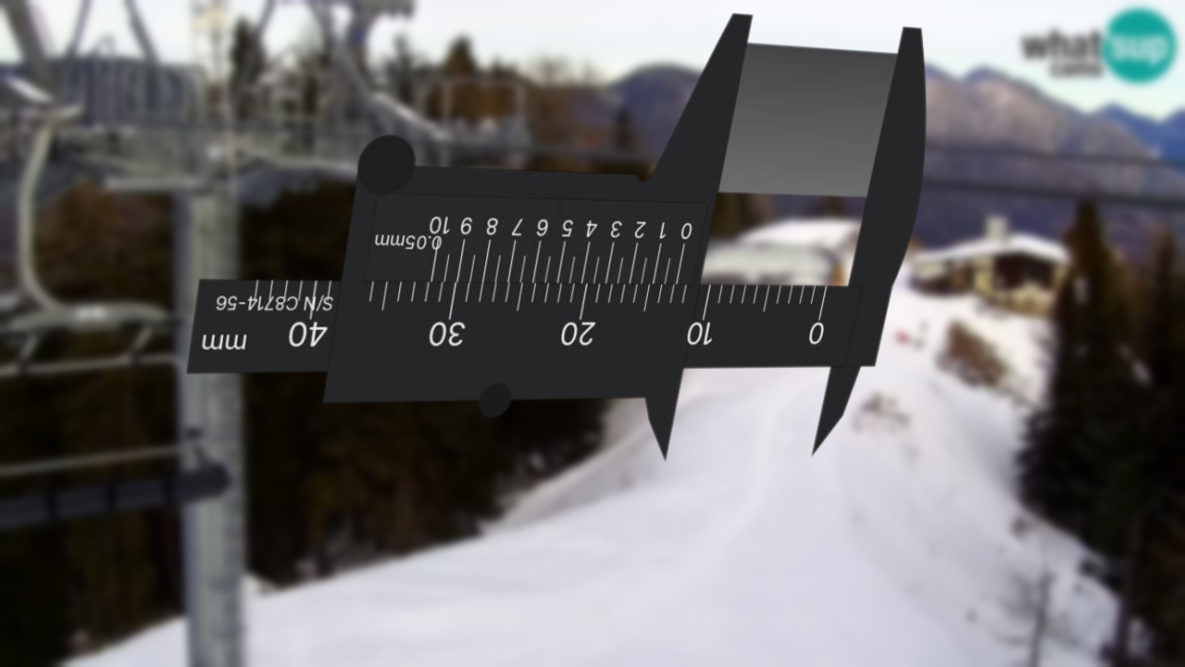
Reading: value=12.8 unit=mm
